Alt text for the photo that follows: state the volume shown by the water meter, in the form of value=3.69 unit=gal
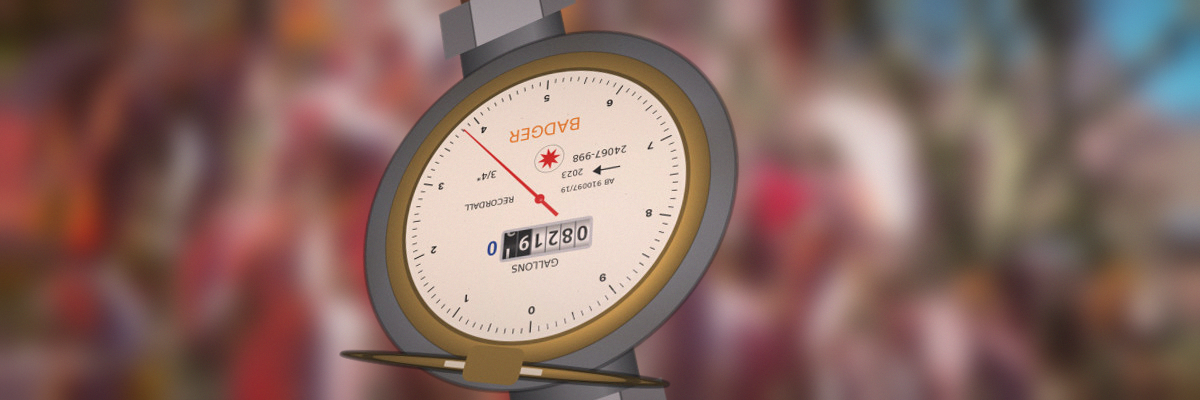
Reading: value=821913.8 unit=gal
